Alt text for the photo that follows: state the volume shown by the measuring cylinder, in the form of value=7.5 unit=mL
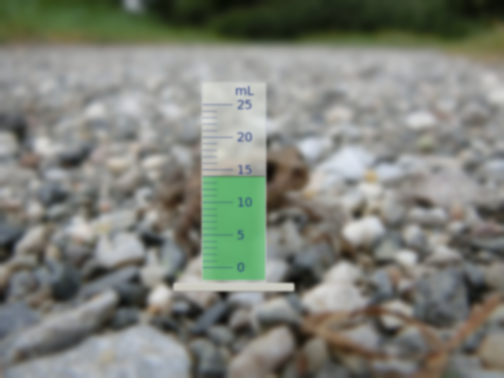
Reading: value=14 unit=mL
